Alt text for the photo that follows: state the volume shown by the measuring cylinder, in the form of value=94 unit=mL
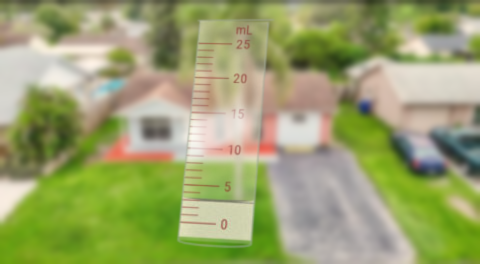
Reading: value=3 unit=mL
